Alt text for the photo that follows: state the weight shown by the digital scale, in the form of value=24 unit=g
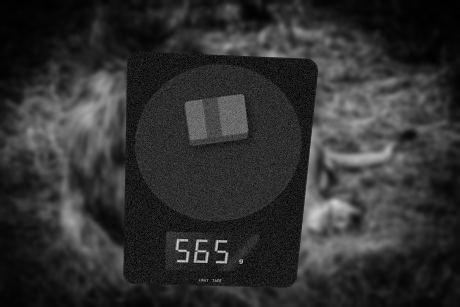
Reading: value=565 unit=g
